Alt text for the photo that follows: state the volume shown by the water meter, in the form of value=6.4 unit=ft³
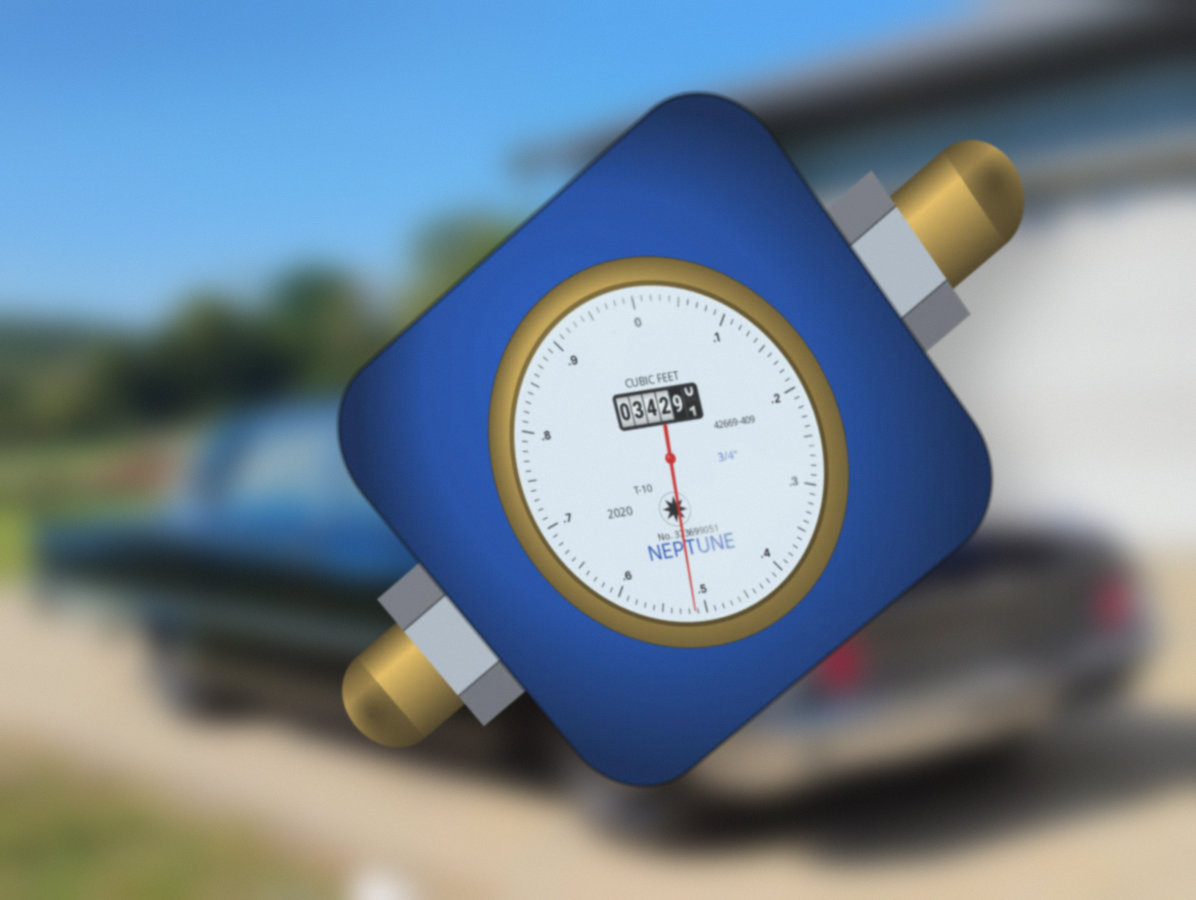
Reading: value=34290.51 unit=ft³
